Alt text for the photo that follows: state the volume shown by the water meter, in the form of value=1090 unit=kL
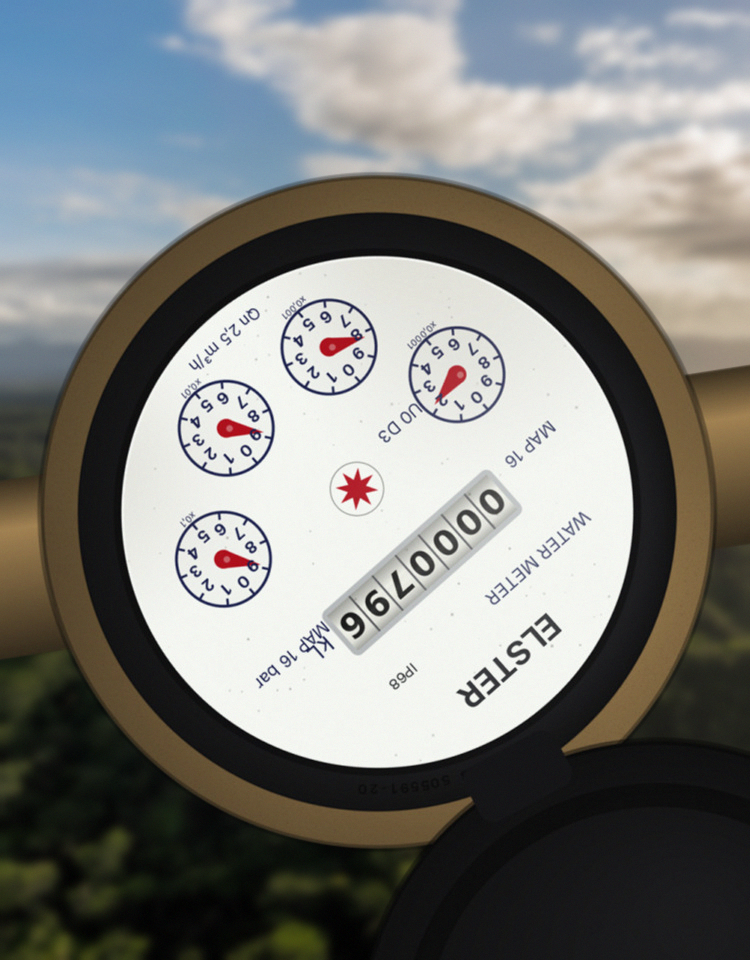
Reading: value=796.8882 unit=kL
